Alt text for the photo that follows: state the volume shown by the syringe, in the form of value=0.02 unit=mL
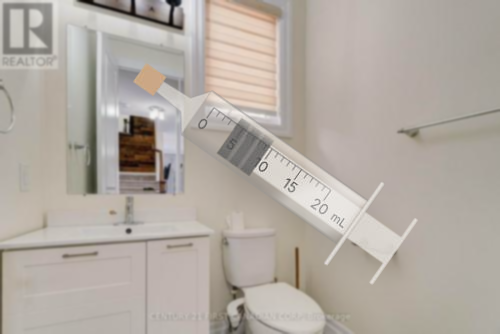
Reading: value=4 unit=mL
